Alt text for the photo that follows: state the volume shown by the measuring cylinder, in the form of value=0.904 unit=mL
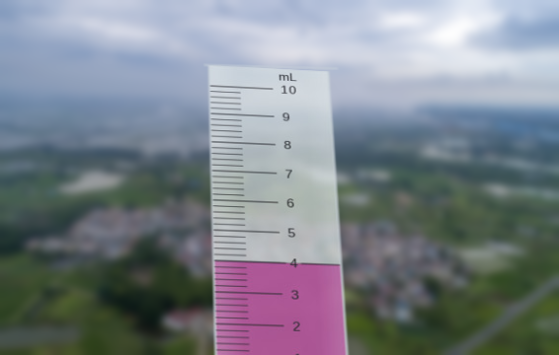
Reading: value=4 unit=mL
